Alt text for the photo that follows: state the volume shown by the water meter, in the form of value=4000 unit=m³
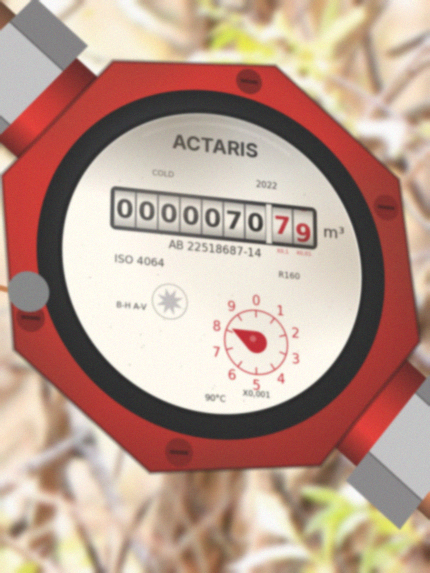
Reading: value=70.788 unit=m³
